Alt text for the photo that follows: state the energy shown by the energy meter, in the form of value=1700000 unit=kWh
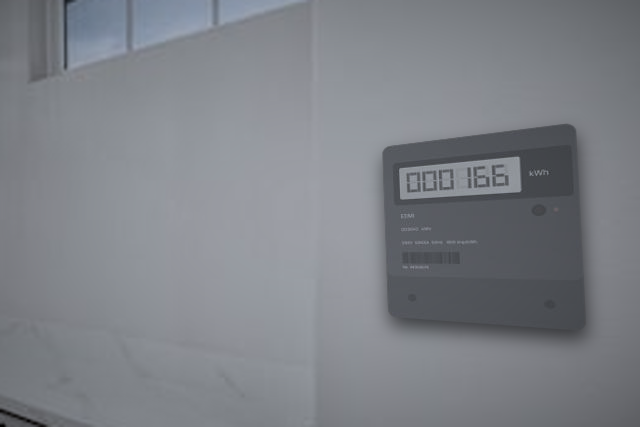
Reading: value=166 unit=kWh
